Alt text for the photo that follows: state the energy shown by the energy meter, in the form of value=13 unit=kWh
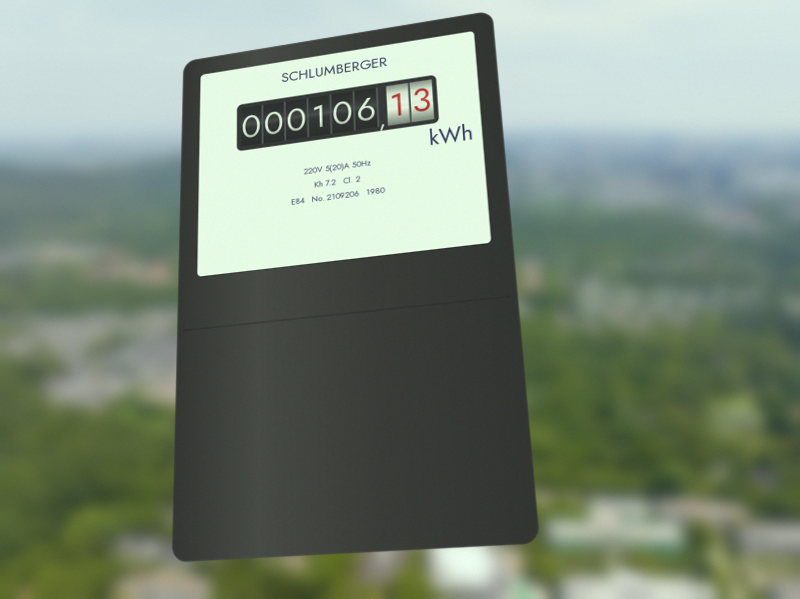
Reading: value=106.13 unit=kWh
